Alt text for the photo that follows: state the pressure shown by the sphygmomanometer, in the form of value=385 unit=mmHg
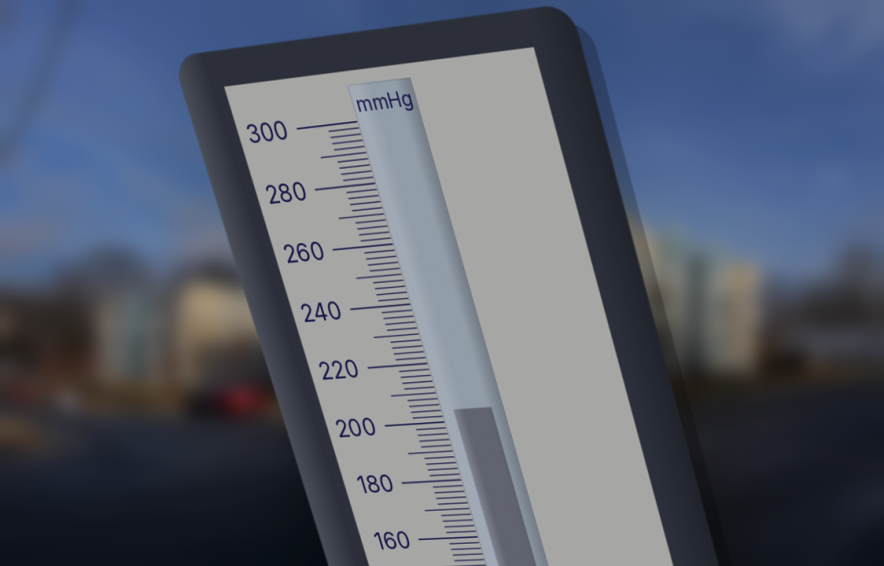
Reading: value=204 unit=mmHg
